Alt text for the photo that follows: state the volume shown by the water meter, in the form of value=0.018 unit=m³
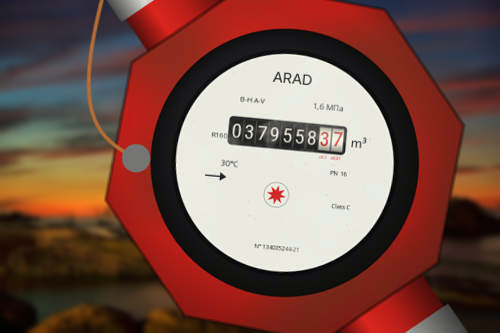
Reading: value=379558.37 unit=m³
